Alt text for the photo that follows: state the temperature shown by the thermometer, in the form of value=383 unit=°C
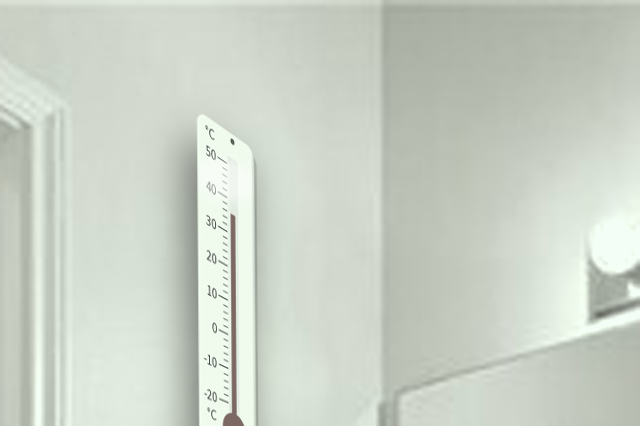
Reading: value=36 unit=°C
